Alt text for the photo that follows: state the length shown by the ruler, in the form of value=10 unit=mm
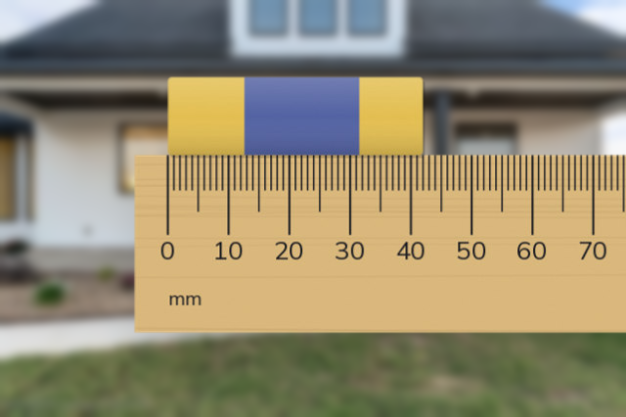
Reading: value=42 unit=mm
